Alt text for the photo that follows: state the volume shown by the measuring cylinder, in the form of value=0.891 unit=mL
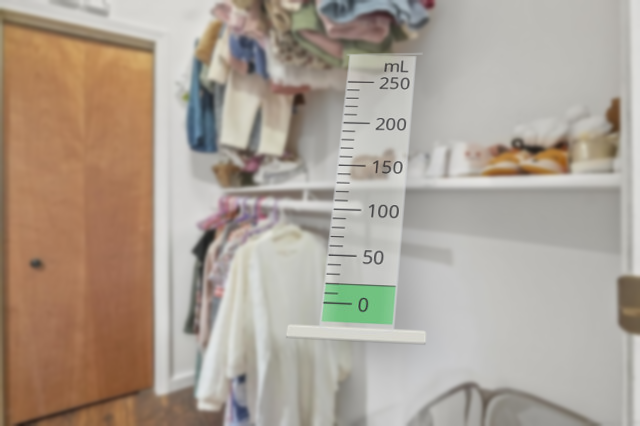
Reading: value=20 unit=mL
